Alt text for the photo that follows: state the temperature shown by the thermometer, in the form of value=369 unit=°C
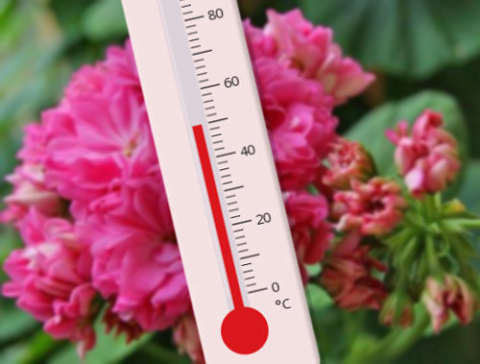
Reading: value=50 unit=°C
